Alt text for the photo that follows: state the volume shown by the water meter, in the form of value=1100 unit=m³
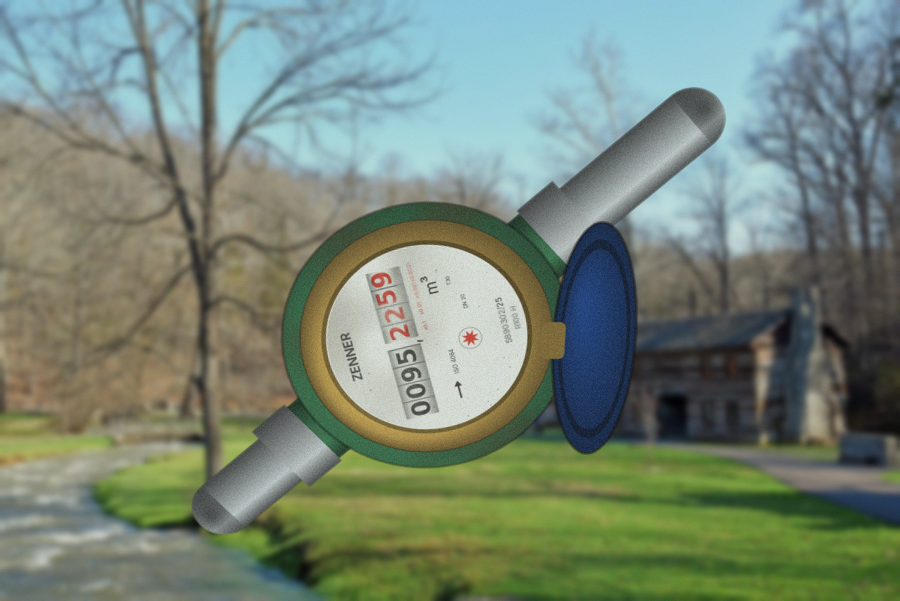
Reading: value=95.2259 unit=m³
